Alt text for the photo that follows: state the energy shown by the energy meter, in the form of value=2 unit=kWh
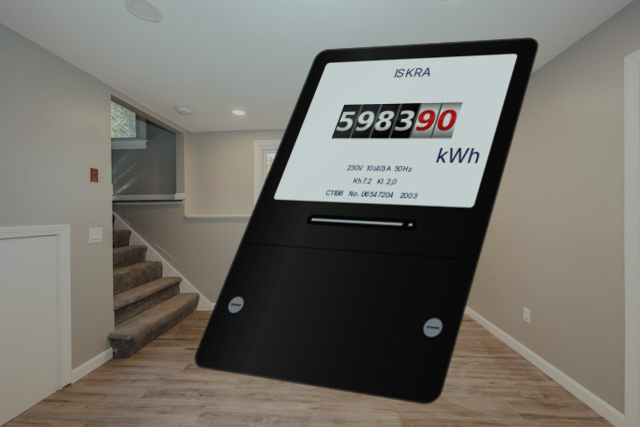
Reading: value=5983.90 unit=kWh
